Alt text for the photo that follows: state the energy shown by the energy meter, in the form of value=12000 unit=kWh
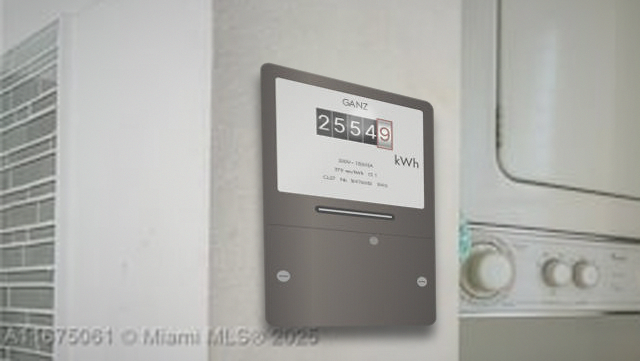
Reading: value=2554.9 unit=kWh
